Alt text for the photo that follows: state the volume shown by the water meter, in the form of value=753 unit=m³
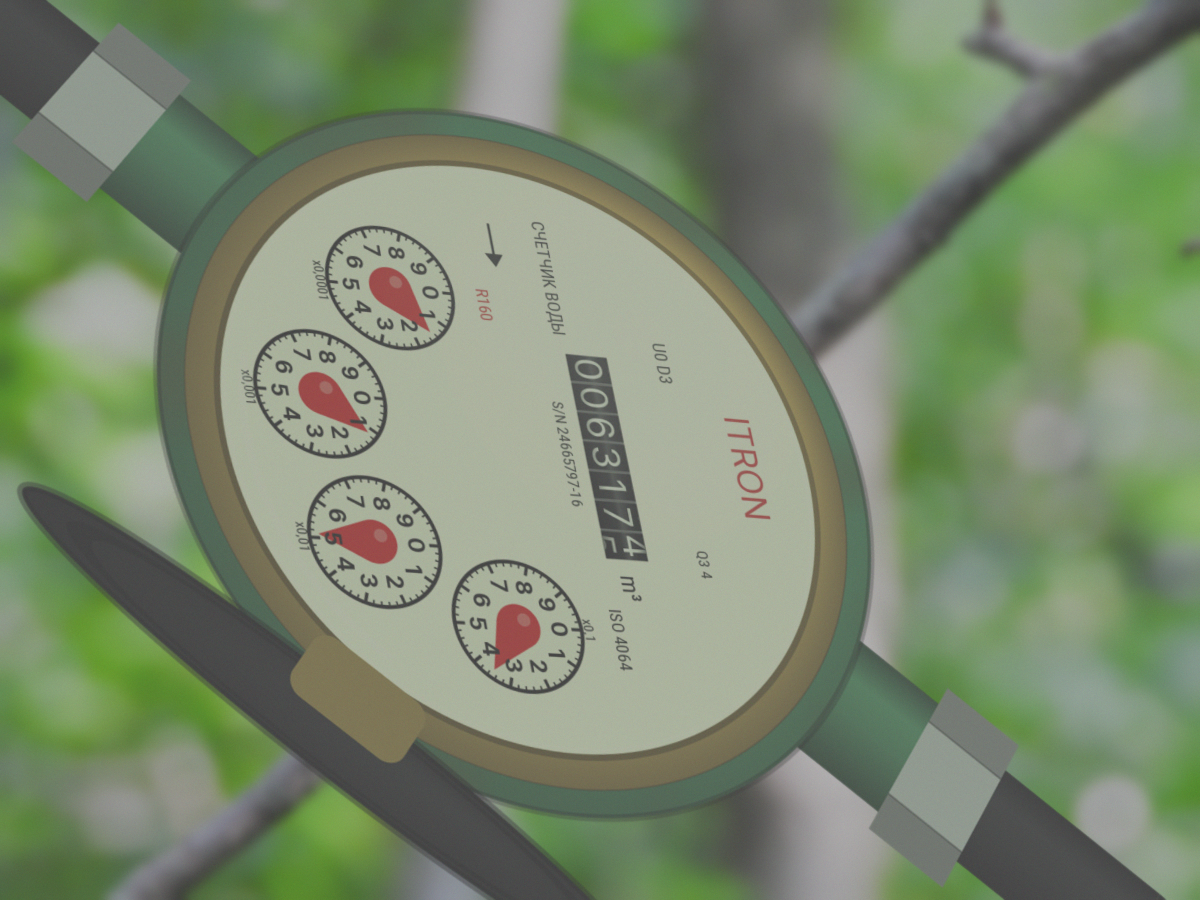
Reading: value=63174.3511 unit=m³
